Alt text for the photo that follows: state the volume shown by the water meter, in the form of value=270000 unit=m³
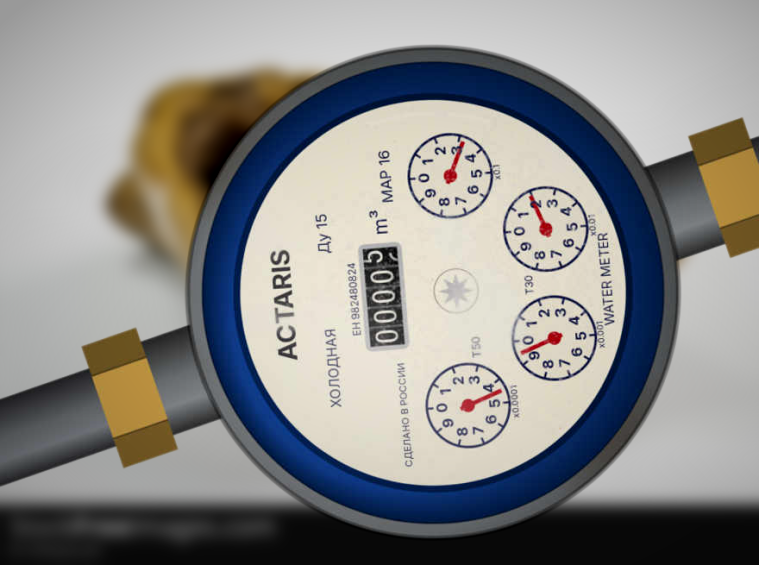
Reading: value=5.3194 unit=m³
